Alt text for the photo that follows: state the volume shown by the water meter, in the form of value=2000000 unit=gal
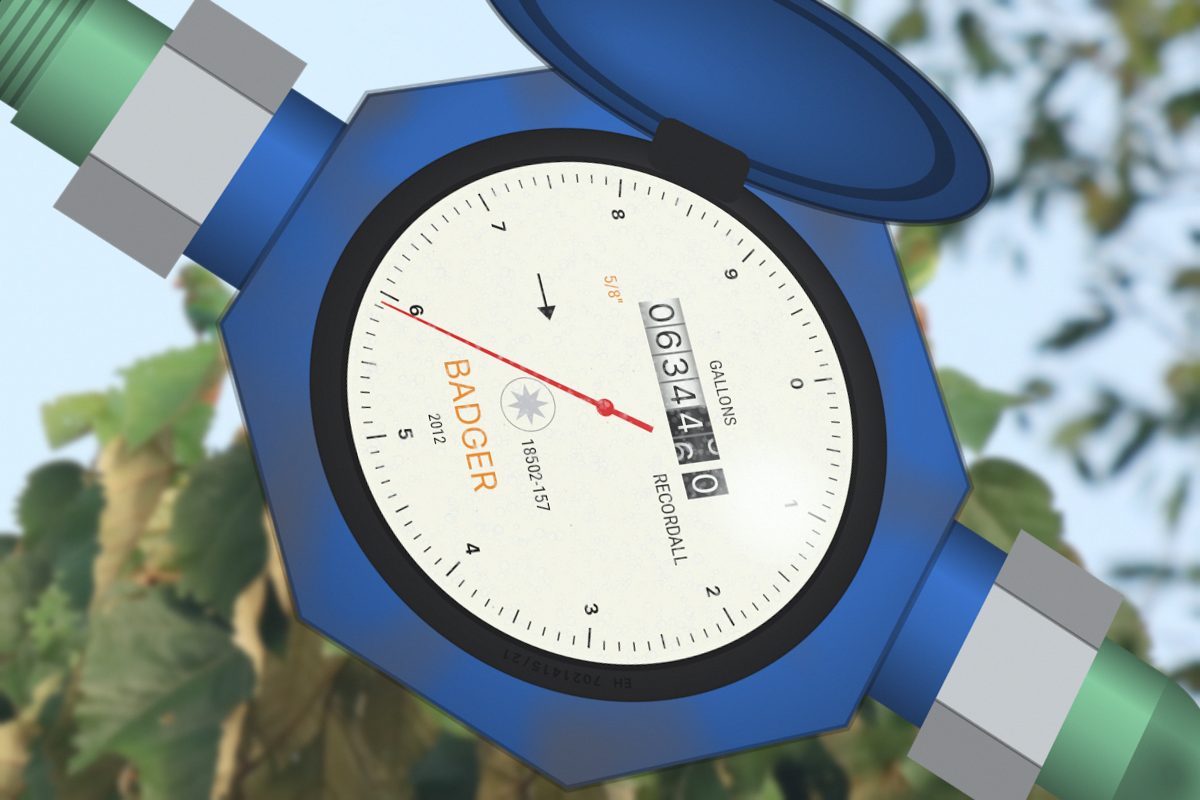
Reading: value=634455.9 unit=gal
